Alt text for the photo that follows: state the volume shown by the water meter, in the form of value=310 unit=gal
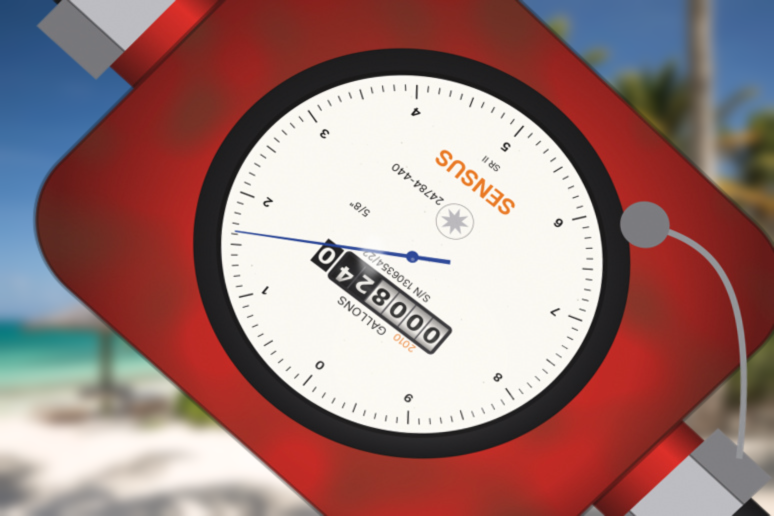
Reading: value=8241.6 unit=gal
